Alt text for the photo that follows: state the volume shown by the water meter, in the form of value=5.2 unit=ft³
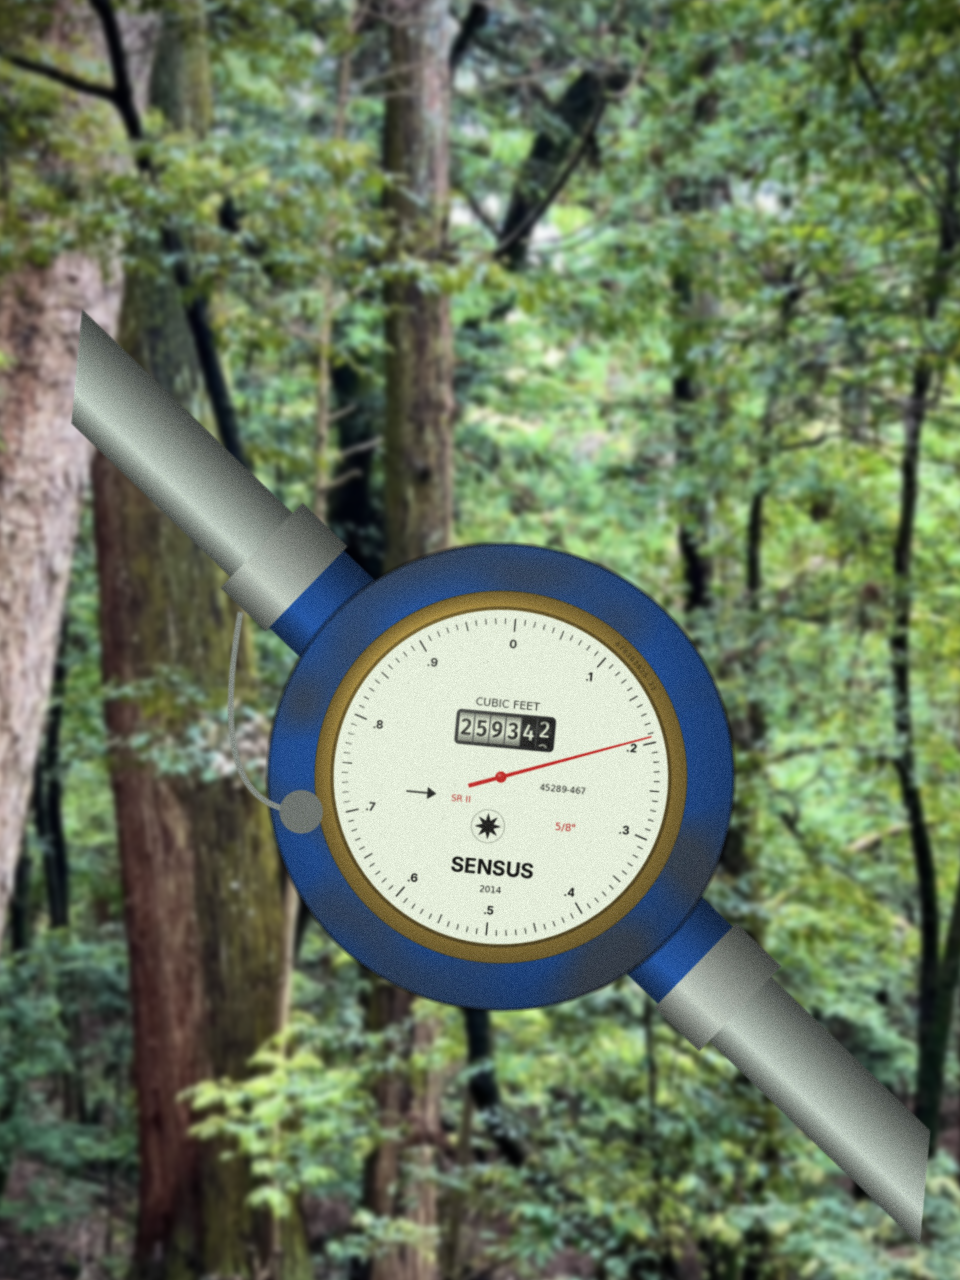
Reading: value=259342.19 unit=ft³
